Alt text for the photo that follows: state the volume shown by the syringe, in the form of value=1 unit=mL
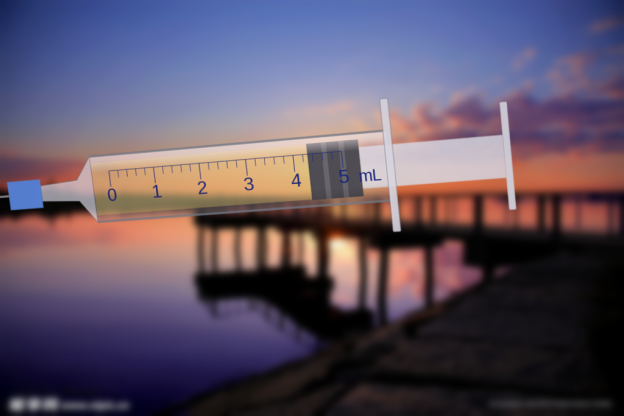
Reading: value=4.3 unit=mL
